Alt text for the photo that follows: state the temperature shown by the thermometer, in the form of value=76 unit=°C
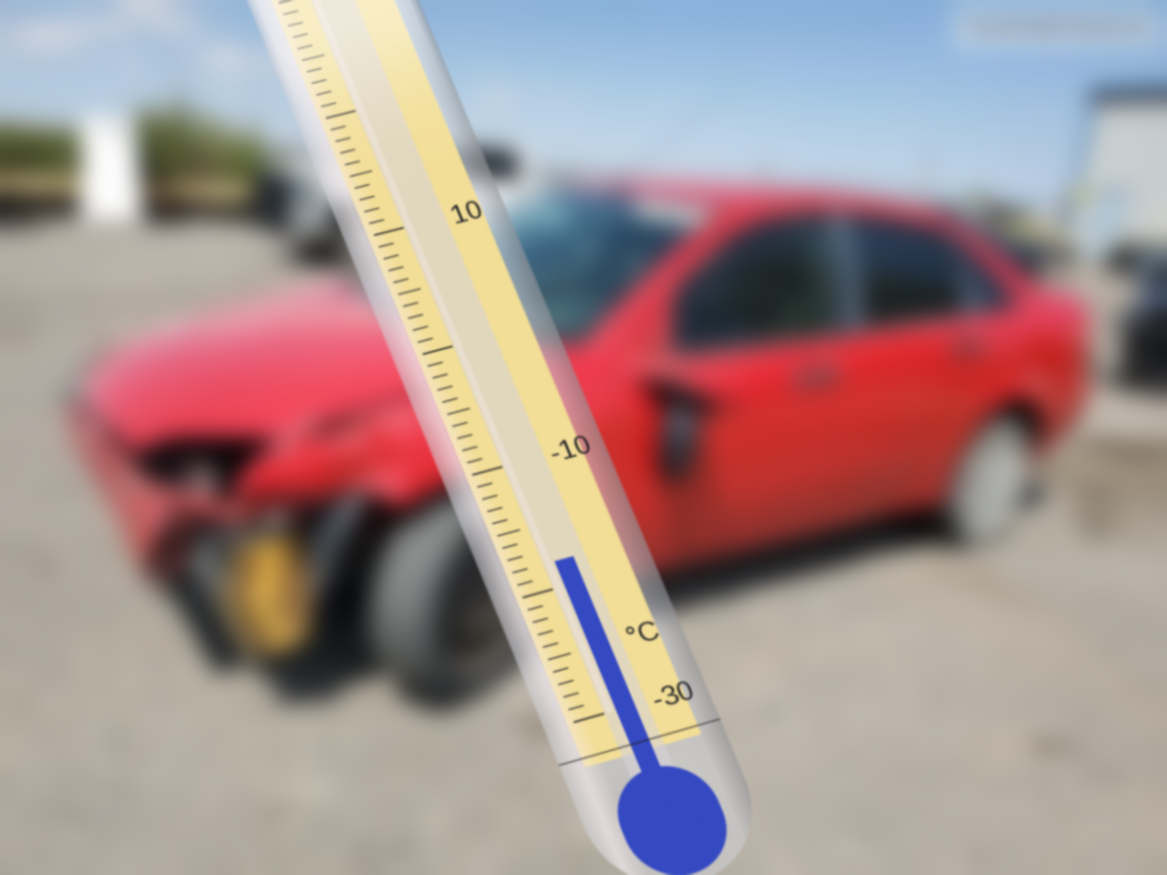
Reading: value=-18 unit=°C
